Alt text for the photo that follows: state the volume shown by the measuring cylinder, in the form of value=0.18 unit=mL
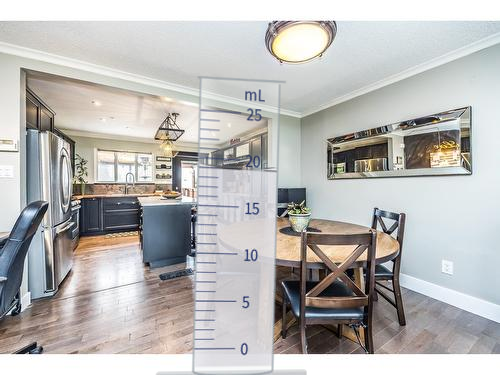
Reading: value=19 unit=mL
